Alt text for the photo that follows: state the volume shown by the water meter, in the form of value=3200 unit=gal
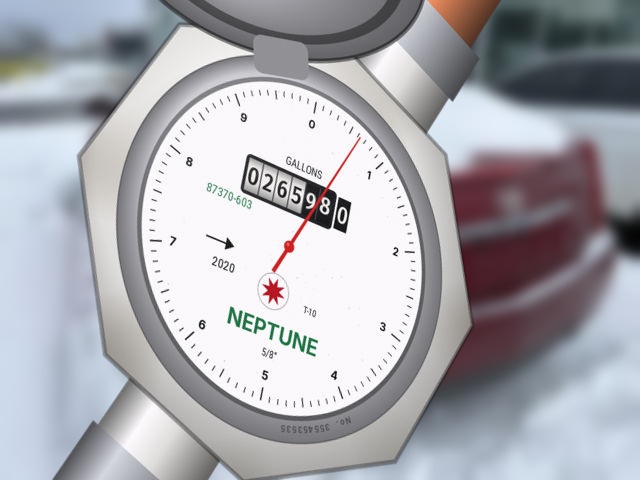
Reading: value=265980.6 unit=gal
